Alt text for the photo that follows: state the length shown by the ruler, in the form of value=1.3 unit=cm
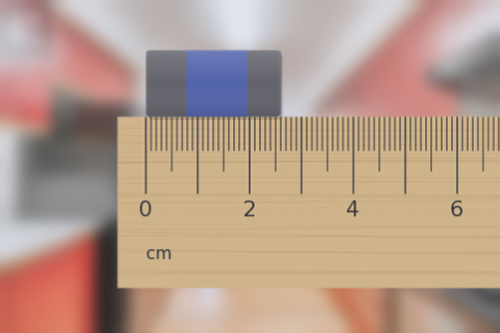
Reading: value=2.6 unit=cm
